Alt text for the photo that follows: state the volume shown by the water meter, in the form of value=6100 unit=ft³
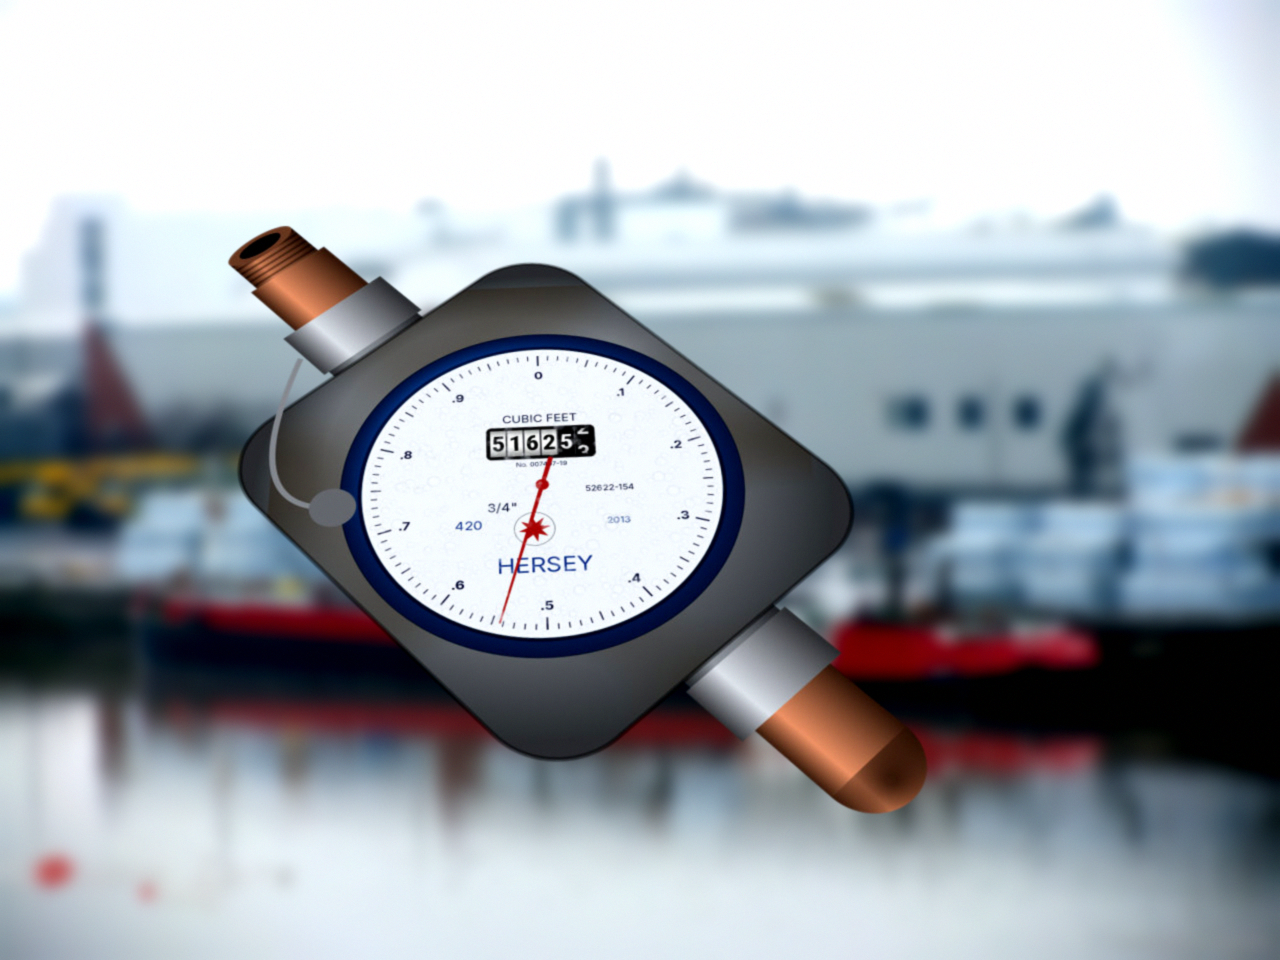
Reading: value=516252.54 unit=ft³
